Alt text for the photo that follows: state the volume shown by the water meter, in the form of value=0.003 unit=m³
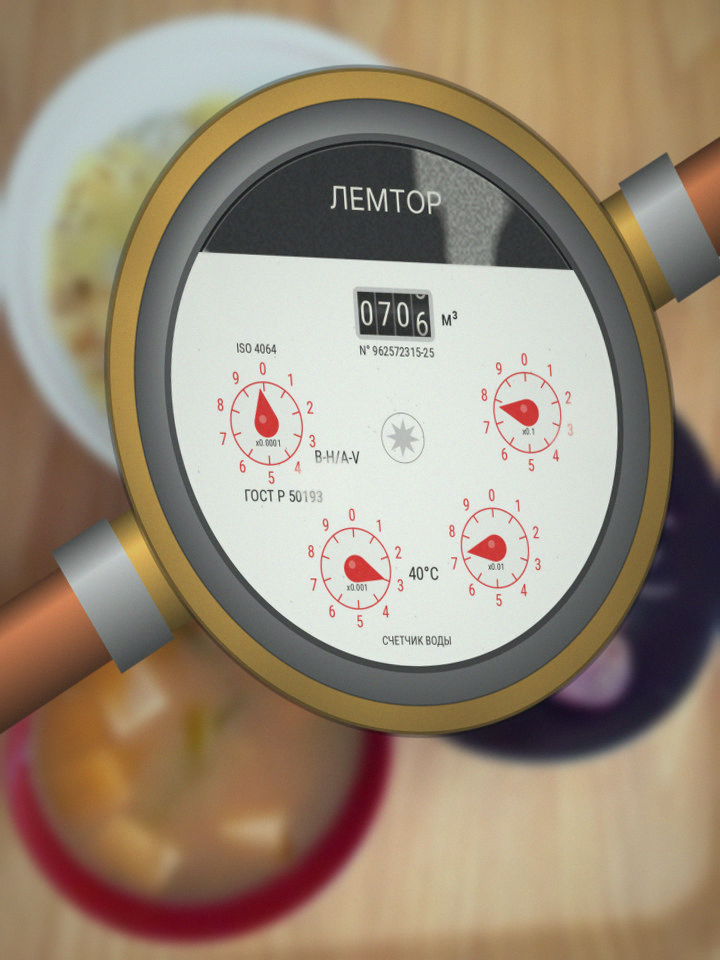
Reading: value=705.7729 unit=m³
